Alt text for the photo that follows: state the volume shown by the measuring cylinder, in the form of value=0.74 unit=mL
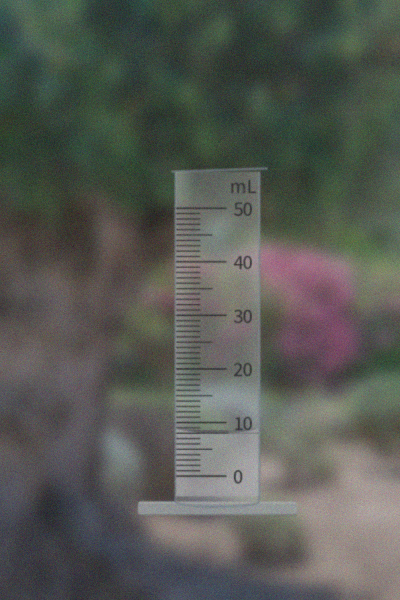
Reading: value=8 unit=mL
